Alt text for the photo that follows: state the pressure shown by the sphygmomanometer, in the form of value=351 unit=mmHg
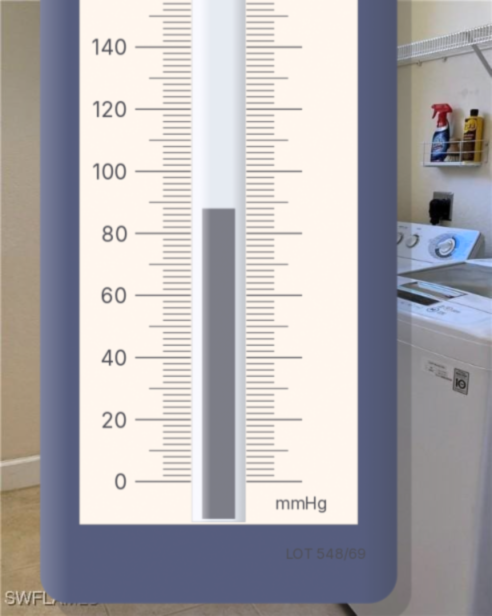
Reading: value=88 unit=mmHg
